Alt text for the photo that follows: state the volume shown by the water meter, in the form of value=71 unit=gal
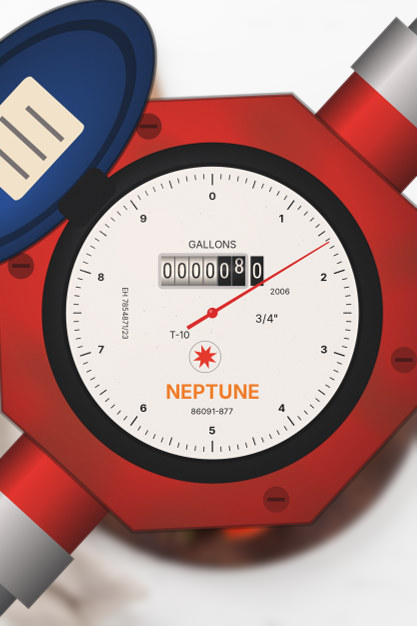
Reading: value=81.6 unit=gal
